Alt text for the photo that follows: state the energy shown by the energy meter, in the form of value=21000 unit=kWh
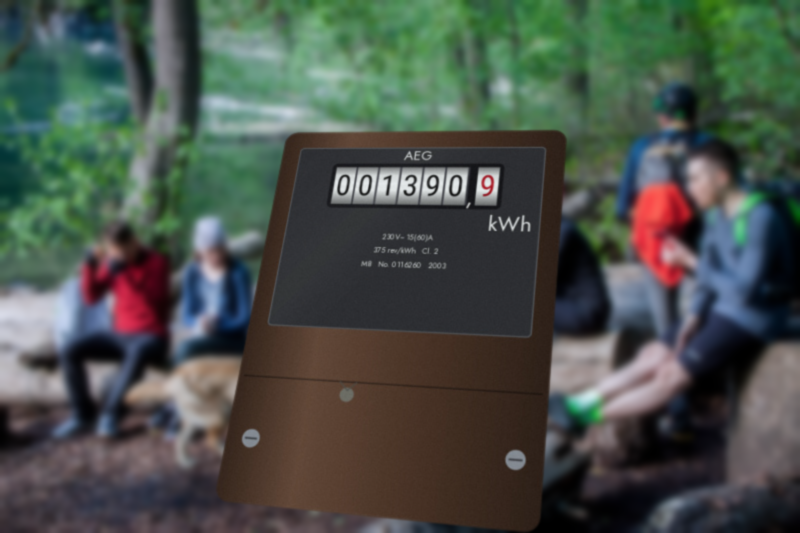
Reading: value=1390.9 unit=kWh
